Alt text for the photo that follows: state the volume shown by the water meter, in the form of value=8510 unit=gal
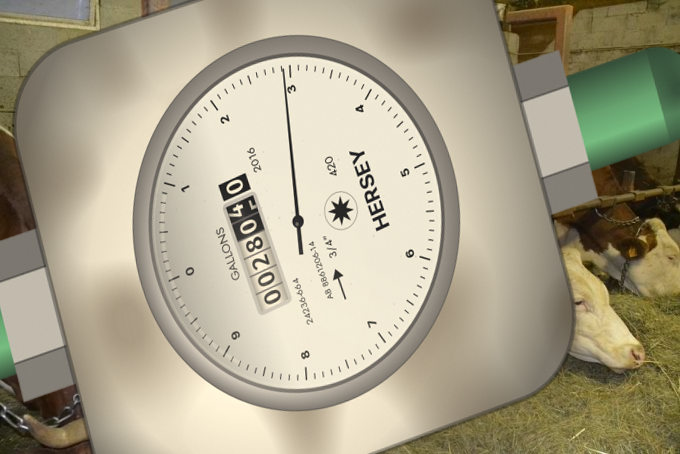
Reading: value=28042.9 unit=gal
